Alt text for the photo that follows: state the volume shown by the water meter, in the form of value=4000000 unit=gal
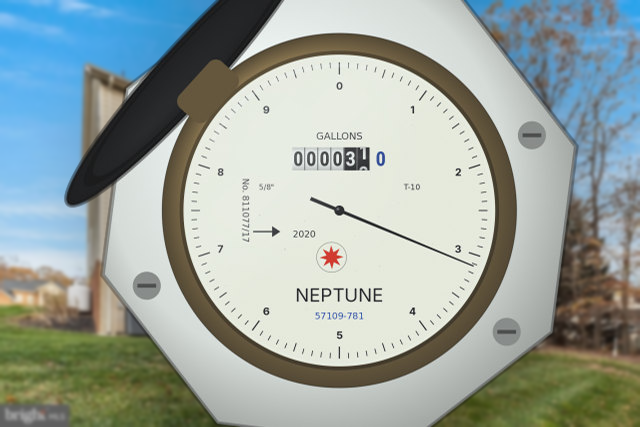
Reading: value=313.1 unit=gal
